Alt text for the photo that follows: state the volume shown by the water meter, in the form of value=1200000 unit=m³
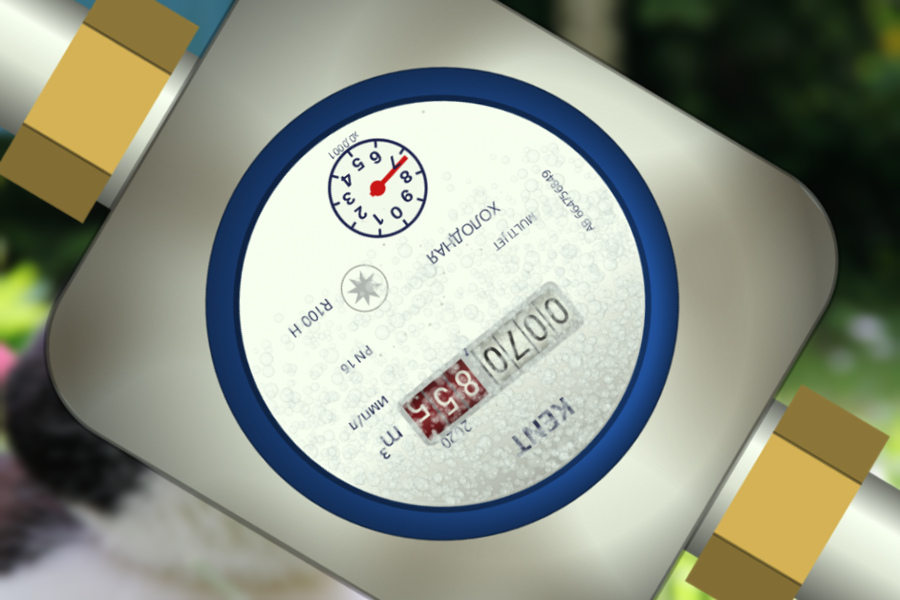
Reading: value=70.8547 unit=m³
